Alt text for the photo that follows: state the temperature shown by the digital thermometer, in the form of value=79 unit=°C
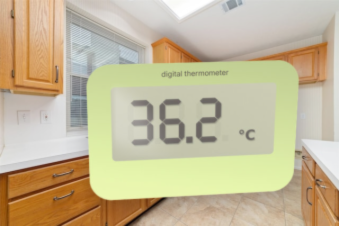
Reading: value=36.2 unit=°C
